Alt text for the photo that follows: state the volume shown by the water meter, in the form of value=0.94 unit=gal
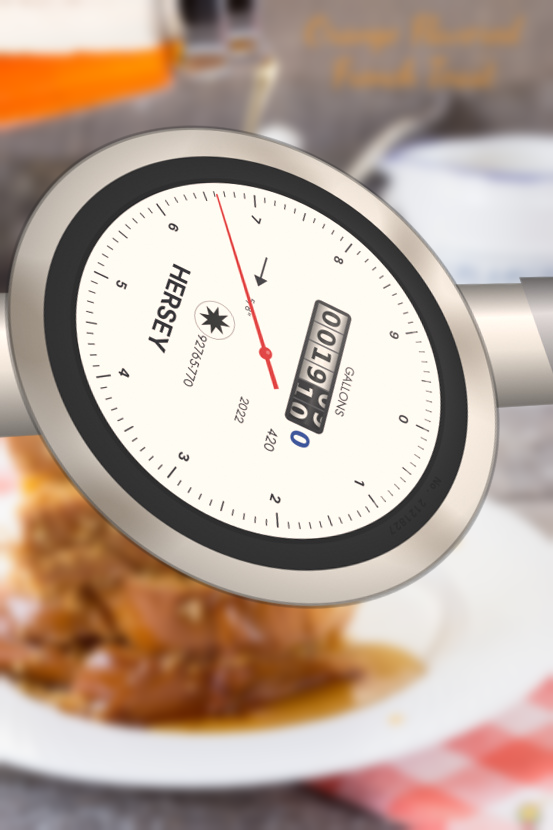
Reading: value=19096.6 unit=gal
